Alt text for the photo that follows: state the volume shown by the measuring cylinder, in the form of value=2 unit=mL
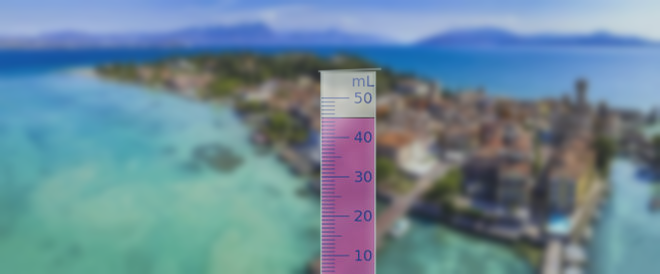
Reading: value=45 unit=mL
